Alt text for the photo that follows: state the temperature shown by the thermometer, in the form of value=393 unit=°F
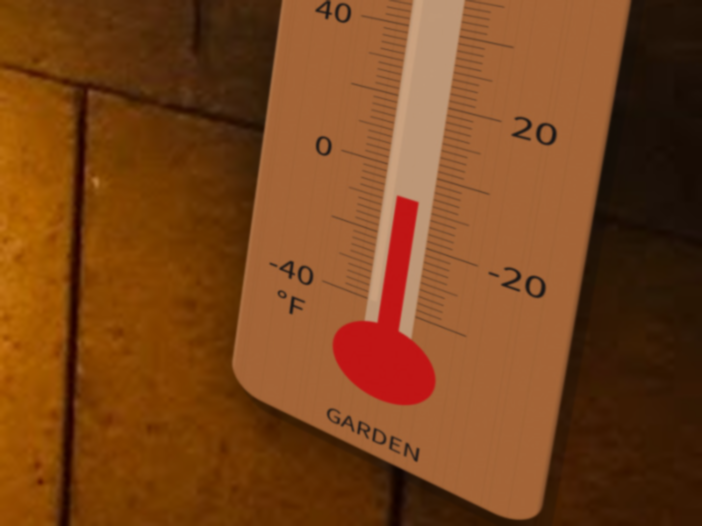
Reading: value=-8 unit=°F
